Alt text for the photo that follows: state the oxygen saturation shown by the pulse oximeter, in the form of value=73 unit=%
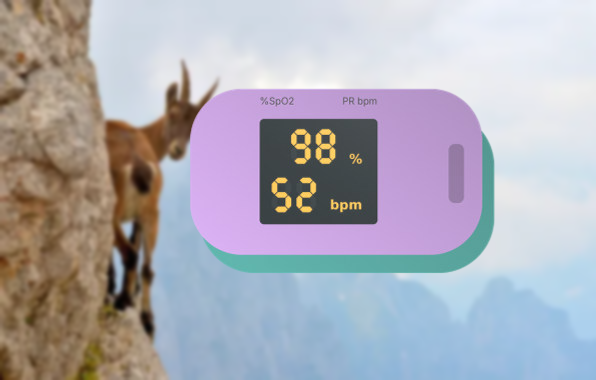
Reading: value=98 unit=%
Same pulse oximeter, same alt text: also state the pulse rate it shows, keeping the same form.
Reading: value=52 unit=bpm
